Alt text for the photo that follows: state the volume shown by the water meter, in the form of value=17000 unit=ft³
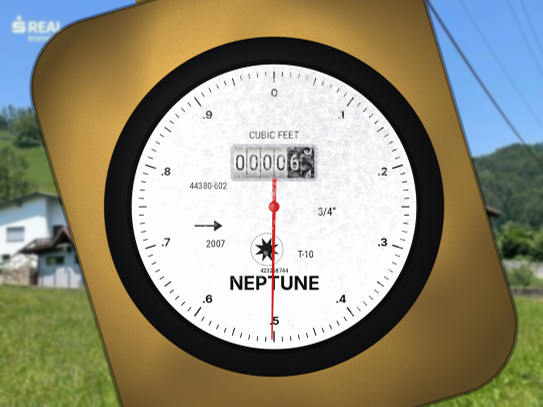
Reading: value=63.50 unit=ft³
